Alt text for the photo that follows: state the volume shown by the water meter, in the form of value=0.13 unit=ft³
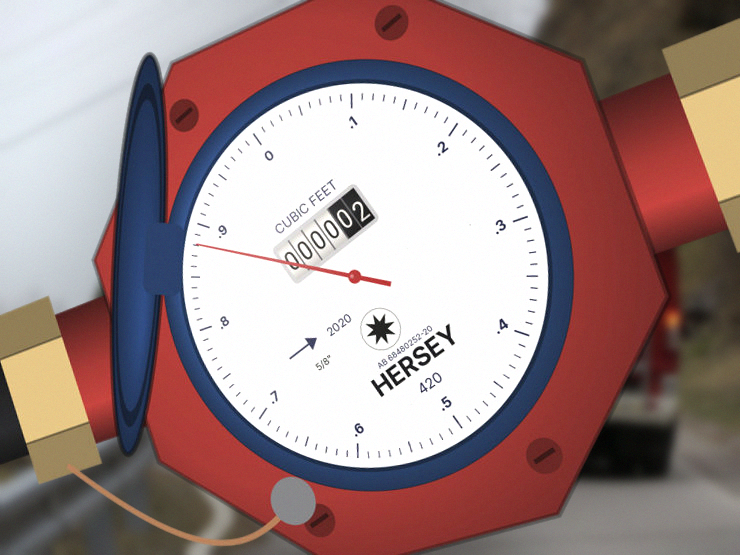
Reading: value=1.88 unit=ft³
